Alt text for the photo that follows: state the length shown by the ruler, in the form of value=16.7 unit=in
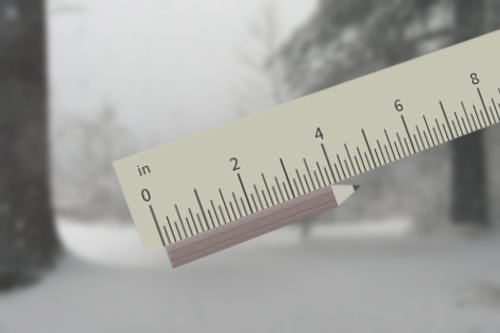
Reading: value=4.5 unit=in
